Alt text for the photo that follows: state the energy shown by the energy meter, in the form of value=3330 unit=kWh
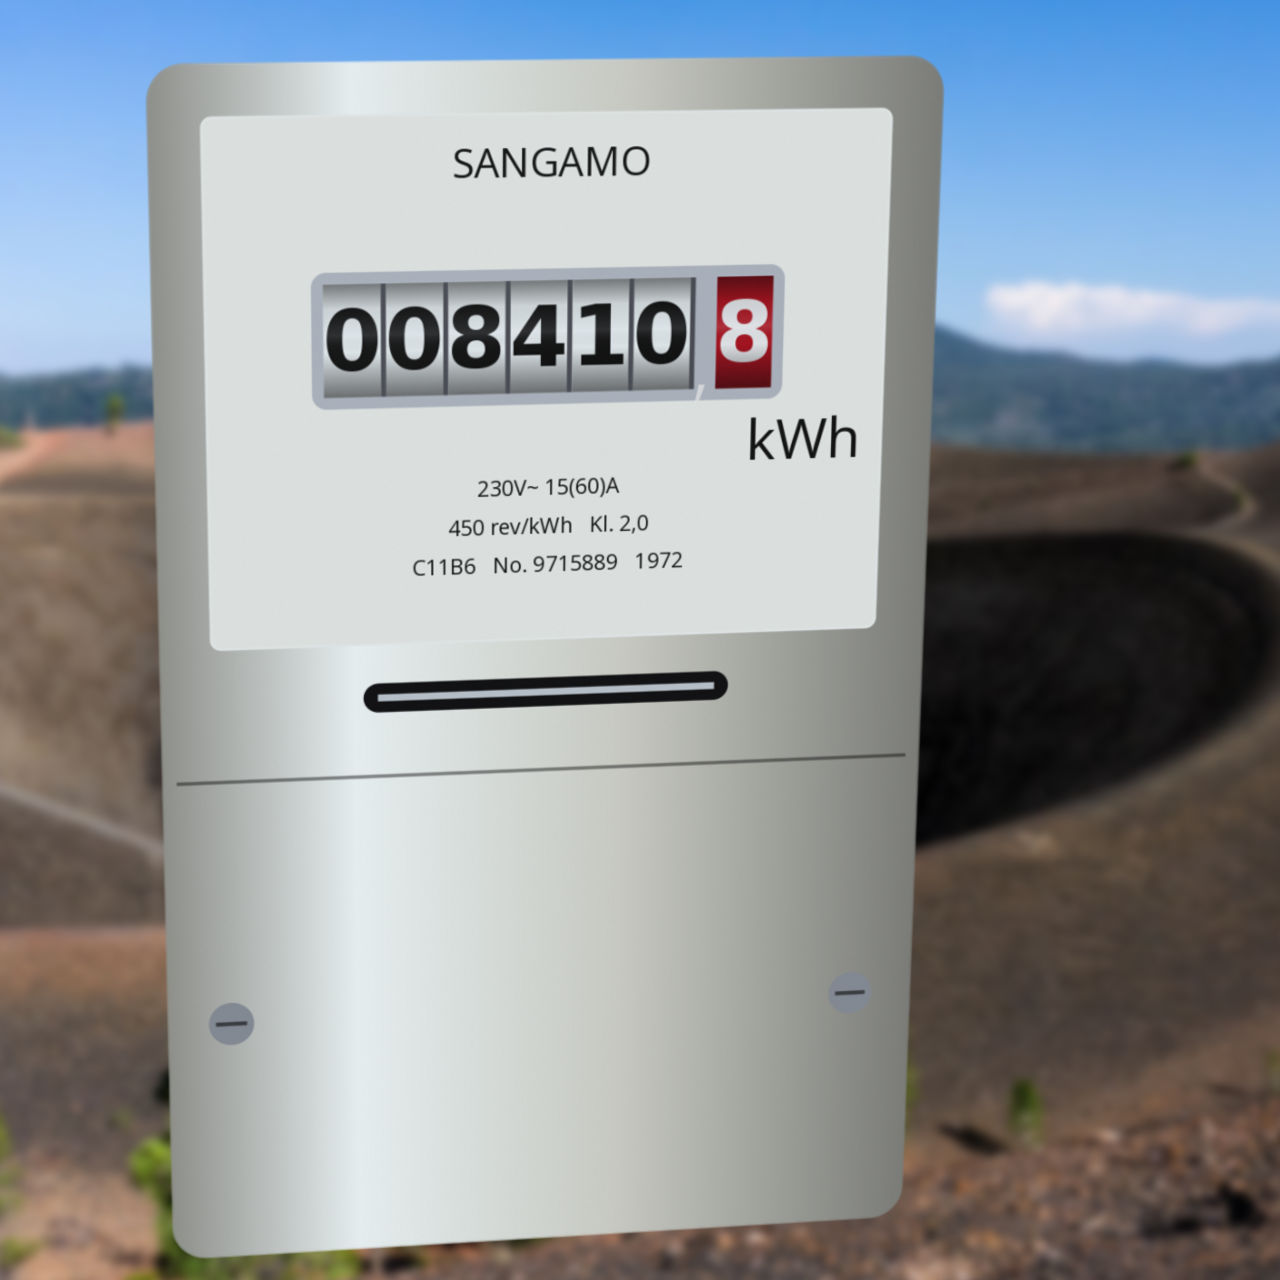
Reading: value=8410.8 unit=kWh
